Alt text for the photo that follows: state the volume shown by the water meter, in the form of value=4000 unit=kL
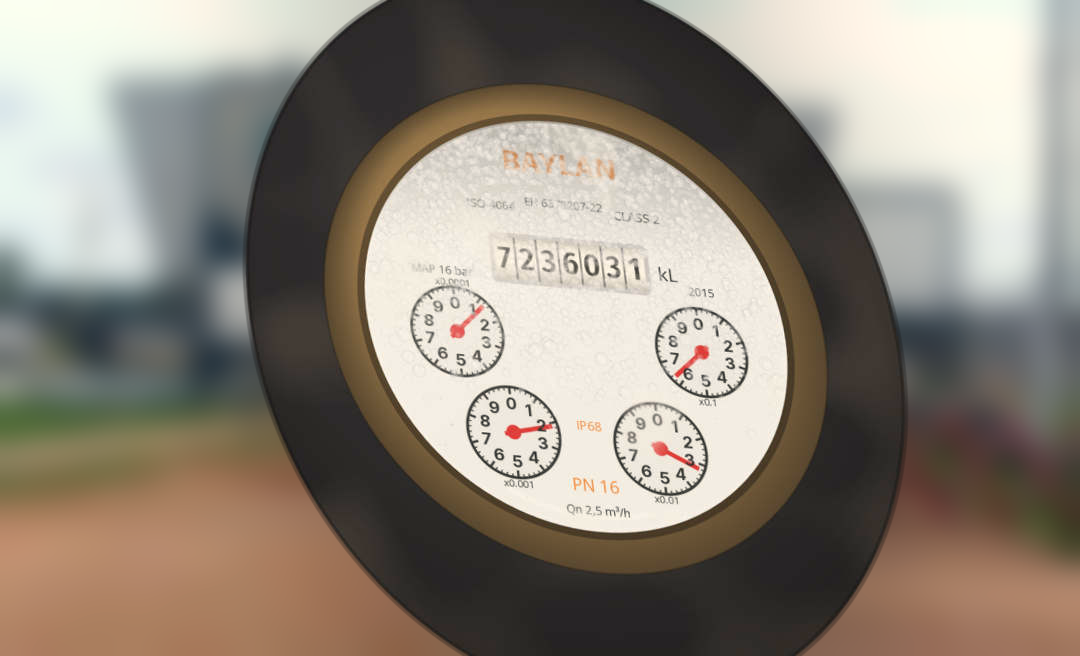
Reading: value=7236031.6321 unit=kL
